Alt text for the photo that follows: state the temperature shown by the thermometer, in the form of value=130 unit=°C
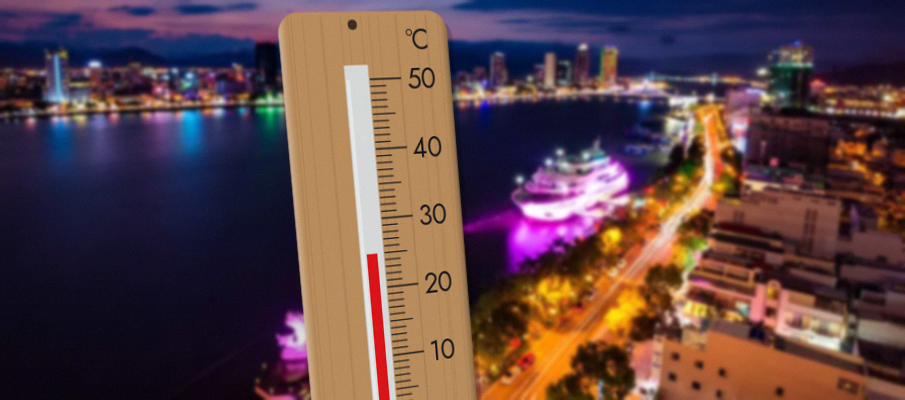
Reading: value=25 unit=°C
